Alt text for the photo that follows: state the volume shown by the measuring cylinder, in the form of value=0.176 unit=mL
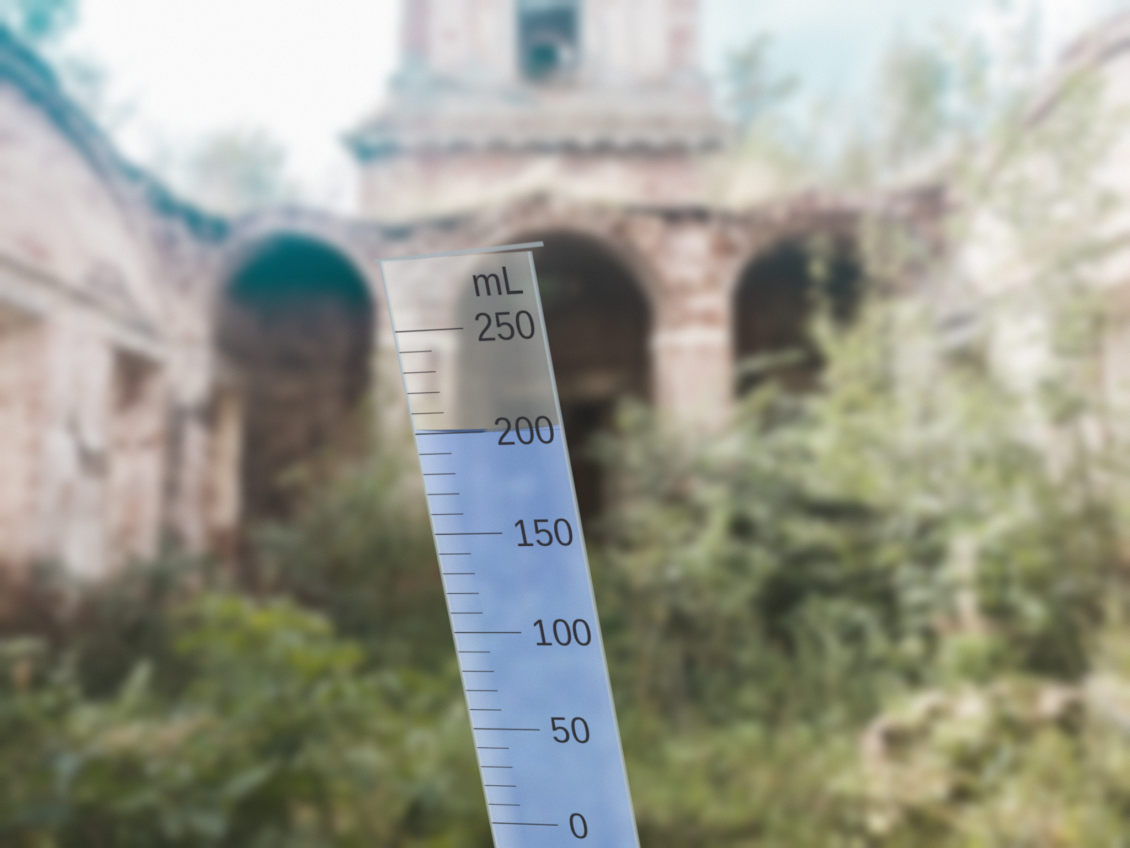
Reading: value=200 unit=mL
